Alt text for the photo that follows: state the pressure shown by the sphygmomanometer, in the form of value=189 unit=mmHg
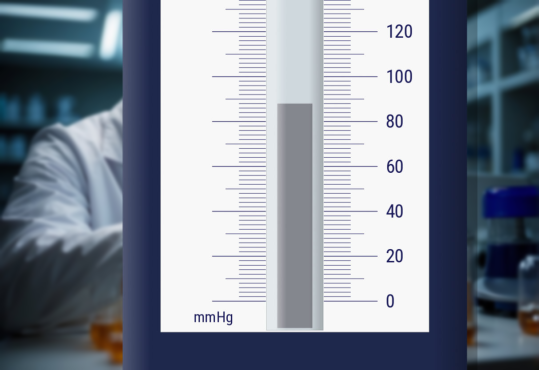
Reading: value=88 unit=mmHg
